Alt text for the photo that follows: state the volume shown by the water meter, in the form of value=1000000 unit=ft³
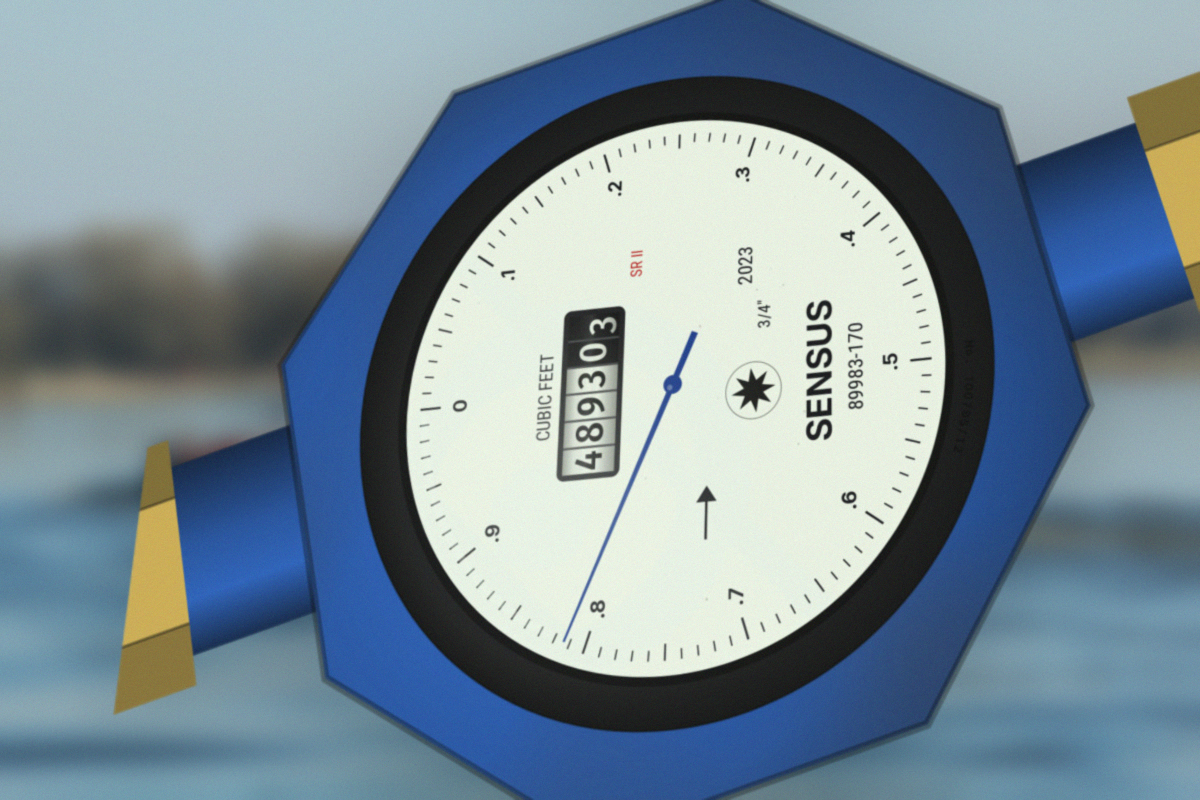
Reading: value=489302.81 unit=ft³
